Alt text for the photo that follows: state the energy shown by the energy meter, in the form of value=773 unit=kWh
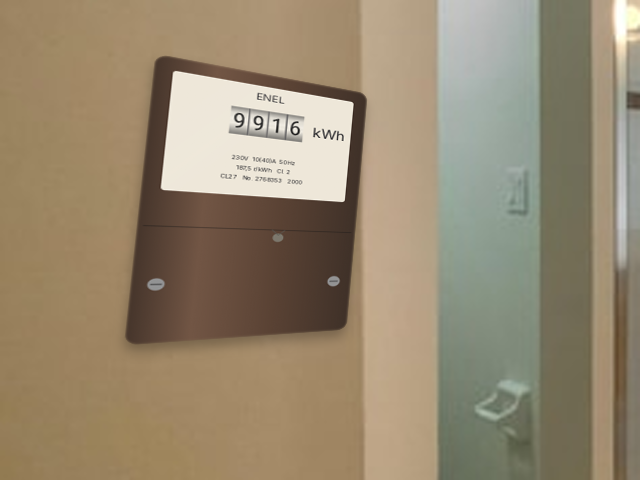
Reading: value=9916 unit=kWh
